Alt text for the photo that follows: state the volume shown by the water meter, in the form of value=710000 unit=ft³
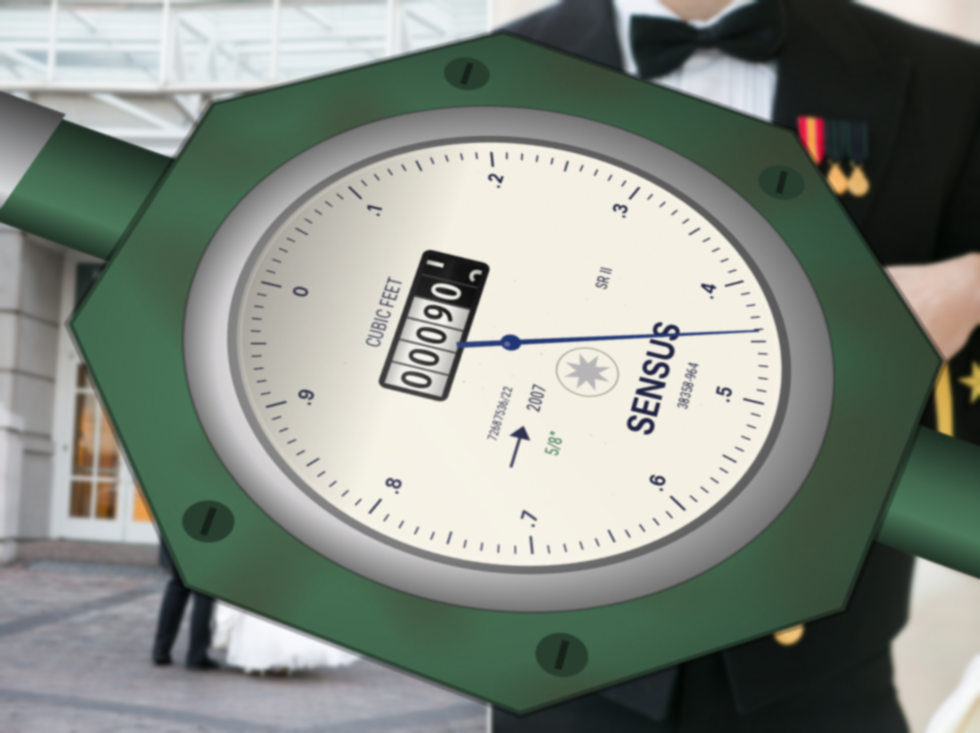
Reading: value=901.44 unit=ft³
